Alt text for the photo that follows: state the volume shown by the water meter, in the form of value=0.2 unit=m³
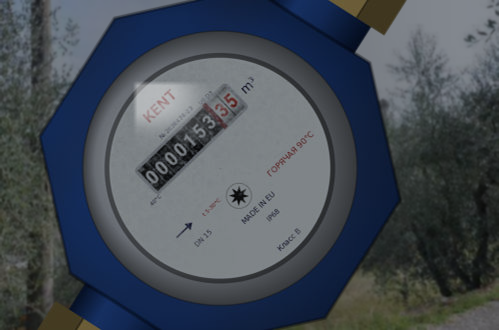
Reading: value=153.35 unit=m³
